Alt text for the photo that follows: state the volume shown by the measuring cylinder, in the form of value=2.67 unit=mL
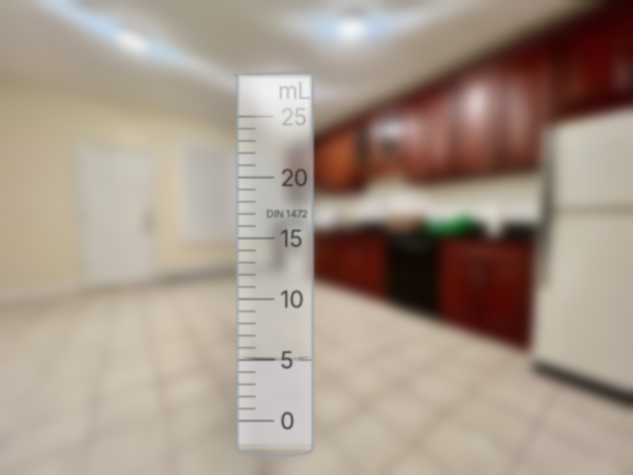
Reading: value=5 unit=mL
